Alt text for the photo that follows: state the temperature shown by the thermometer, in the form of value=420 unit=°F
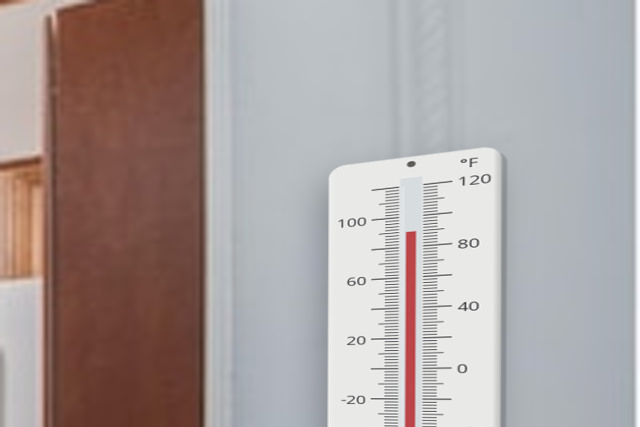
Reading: value=90 unit=°F
